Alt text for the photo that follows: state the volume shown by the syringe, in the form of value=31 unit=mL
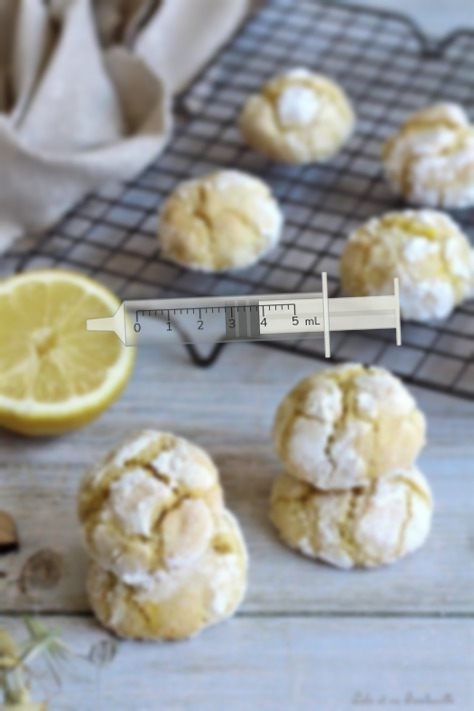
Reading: value=2.8 unit=mL
